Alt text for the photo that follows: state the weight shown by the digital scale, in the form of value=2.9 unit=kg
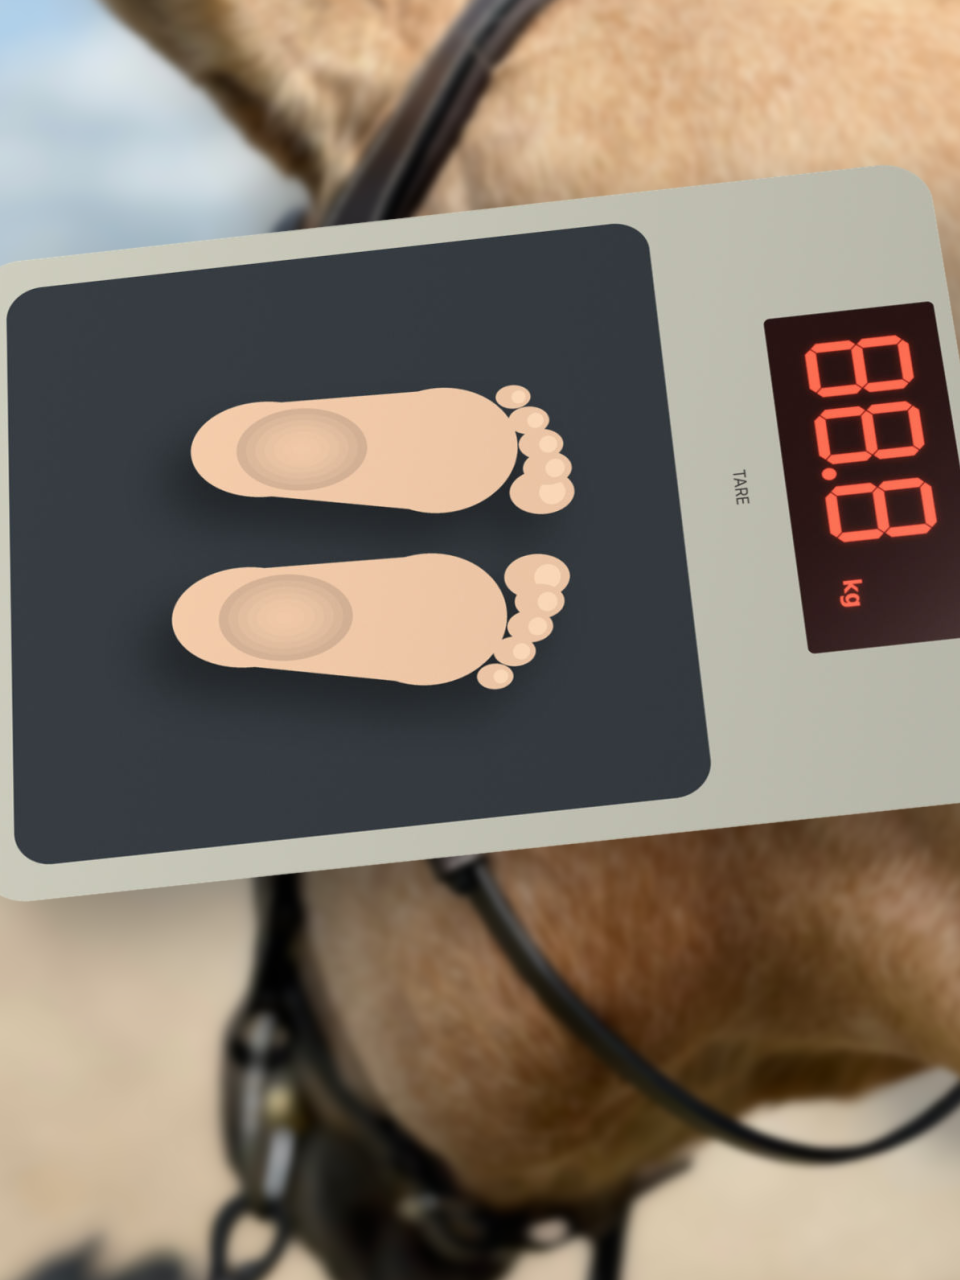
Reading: value=88.8 unit=kg
